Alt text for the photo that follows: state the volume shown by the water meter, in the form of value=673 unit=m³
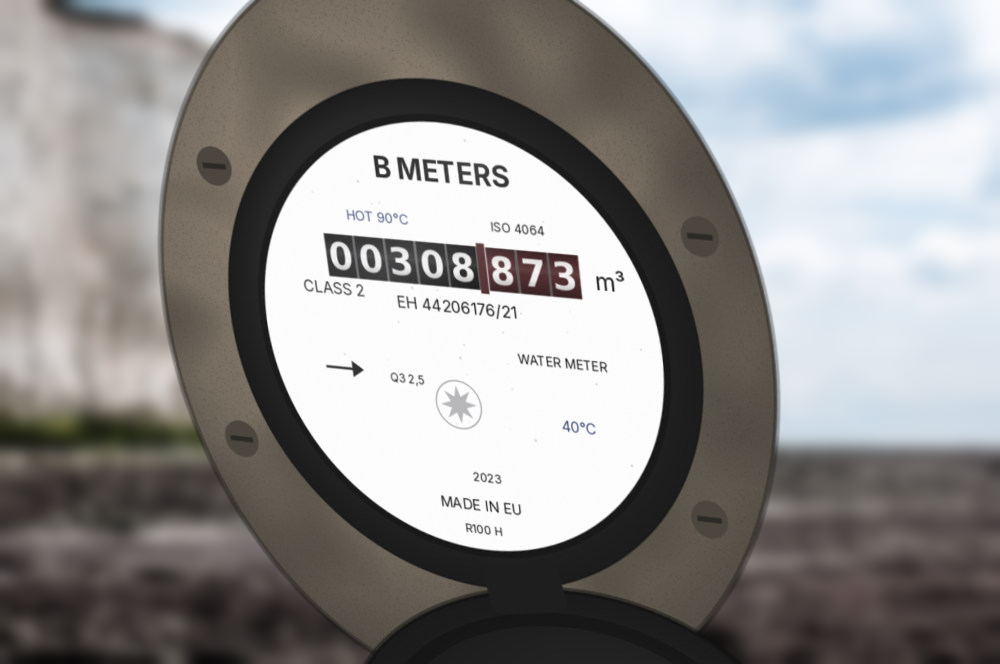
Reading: value=308.873 unit=m³
